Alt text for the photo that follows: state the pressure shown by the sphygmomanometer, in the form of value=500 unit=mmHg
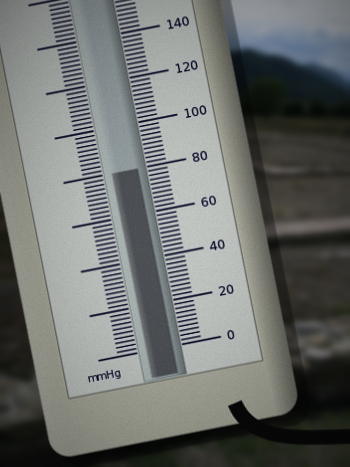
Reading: value=80 unit=mmHg
